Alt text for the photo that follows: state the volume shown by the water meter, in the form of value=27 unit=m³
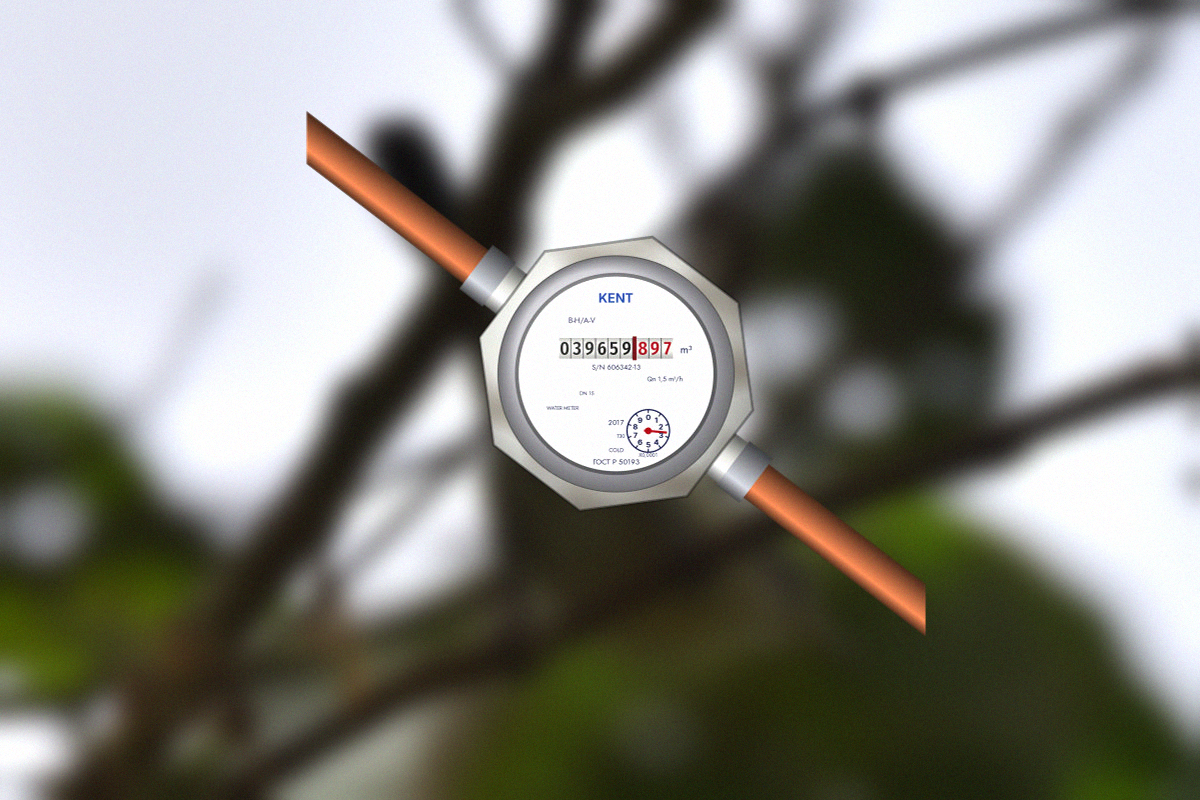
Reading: value=39659.8972 unit=m³
